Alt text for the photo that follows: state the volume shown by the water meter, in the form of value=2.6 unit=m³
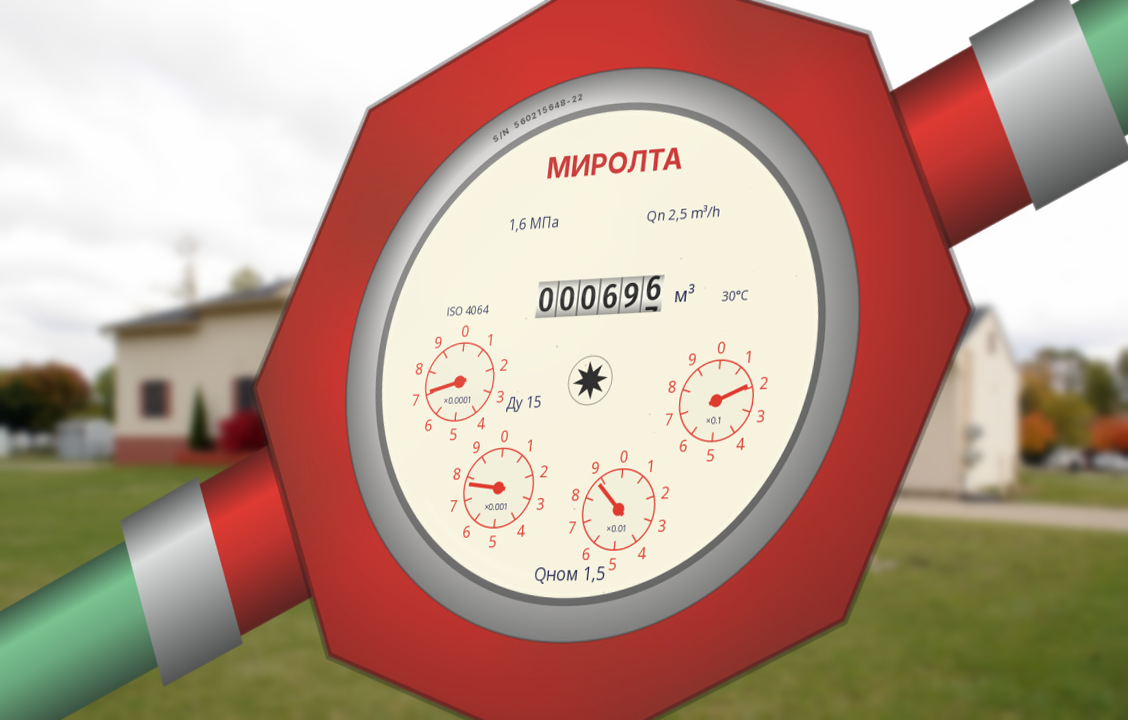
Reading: value=696.1877 unit=m³
